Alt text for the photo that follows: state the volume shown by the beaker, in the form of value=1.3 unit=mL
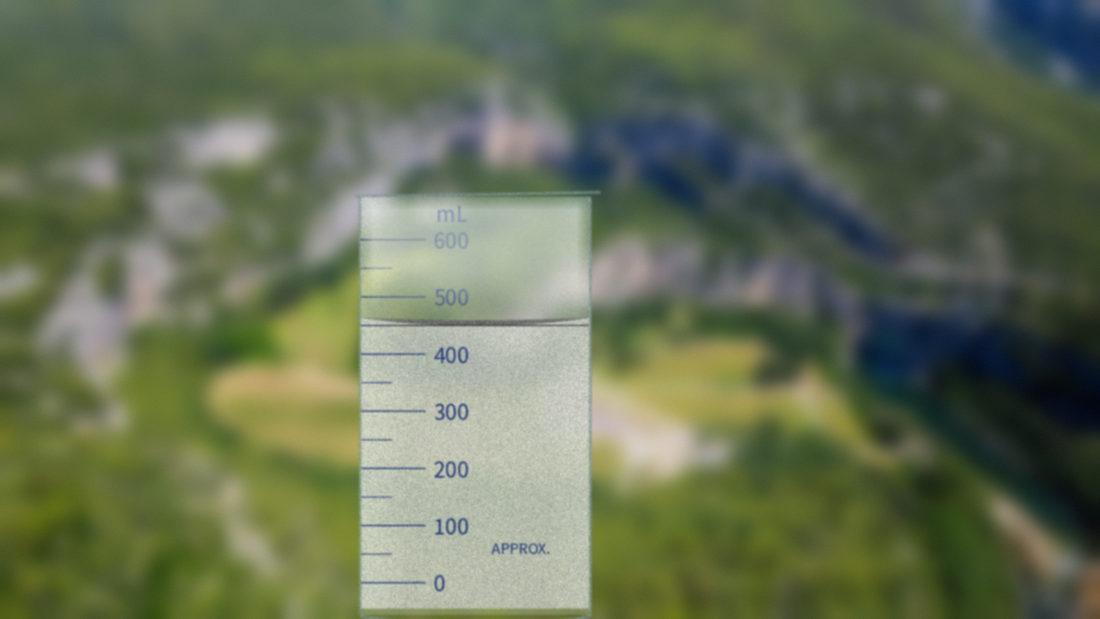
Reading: value=450 unit=mL
